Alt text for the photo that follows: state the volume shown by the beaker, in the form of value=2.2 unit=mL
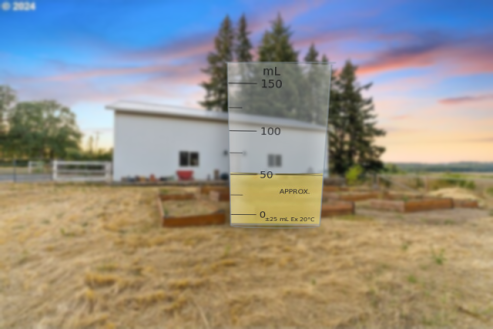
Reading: value=50 unit=mL
